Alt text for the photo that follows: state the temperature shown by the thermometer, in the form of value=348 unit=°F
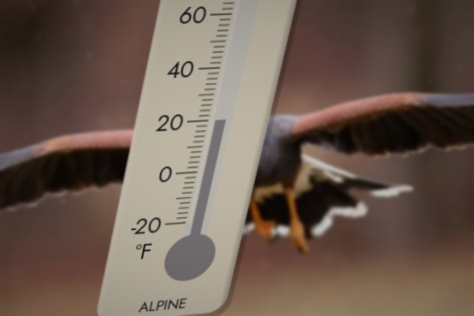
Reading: value=20 unit=°F
